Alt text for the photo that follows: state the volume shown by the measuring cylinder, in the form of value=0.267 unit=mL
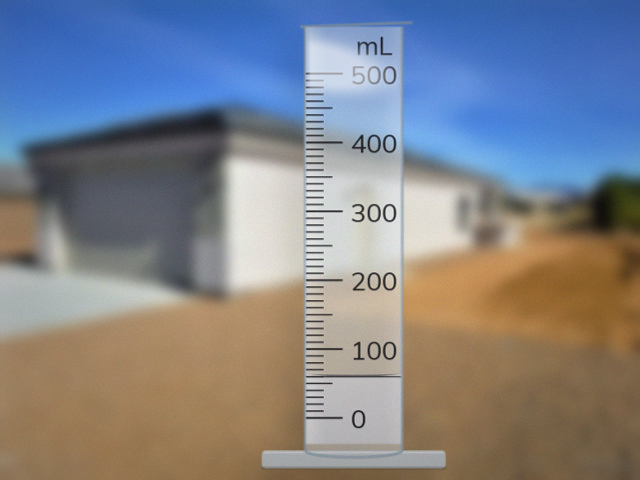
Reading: value=60 unit=mL
